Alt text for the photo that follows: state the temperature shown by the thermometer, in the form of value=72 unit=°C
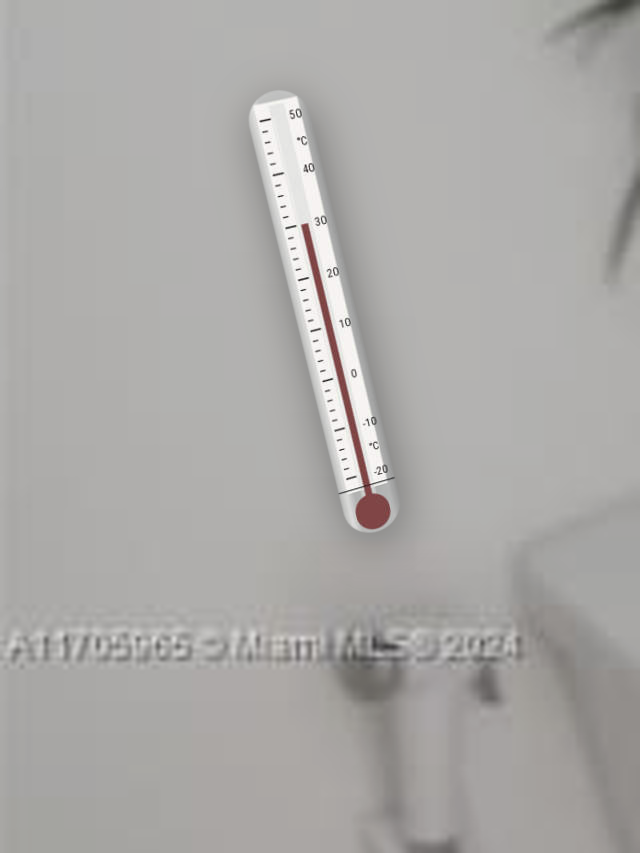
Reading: value=30 unit=°C
